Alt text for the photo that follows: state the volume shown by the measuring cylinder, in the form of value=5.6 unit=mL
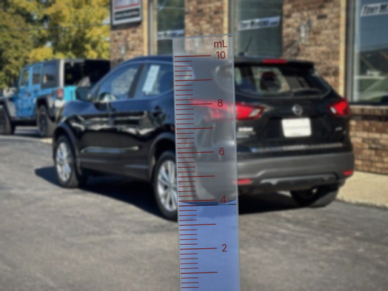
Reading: value=3.8 unit=mL
